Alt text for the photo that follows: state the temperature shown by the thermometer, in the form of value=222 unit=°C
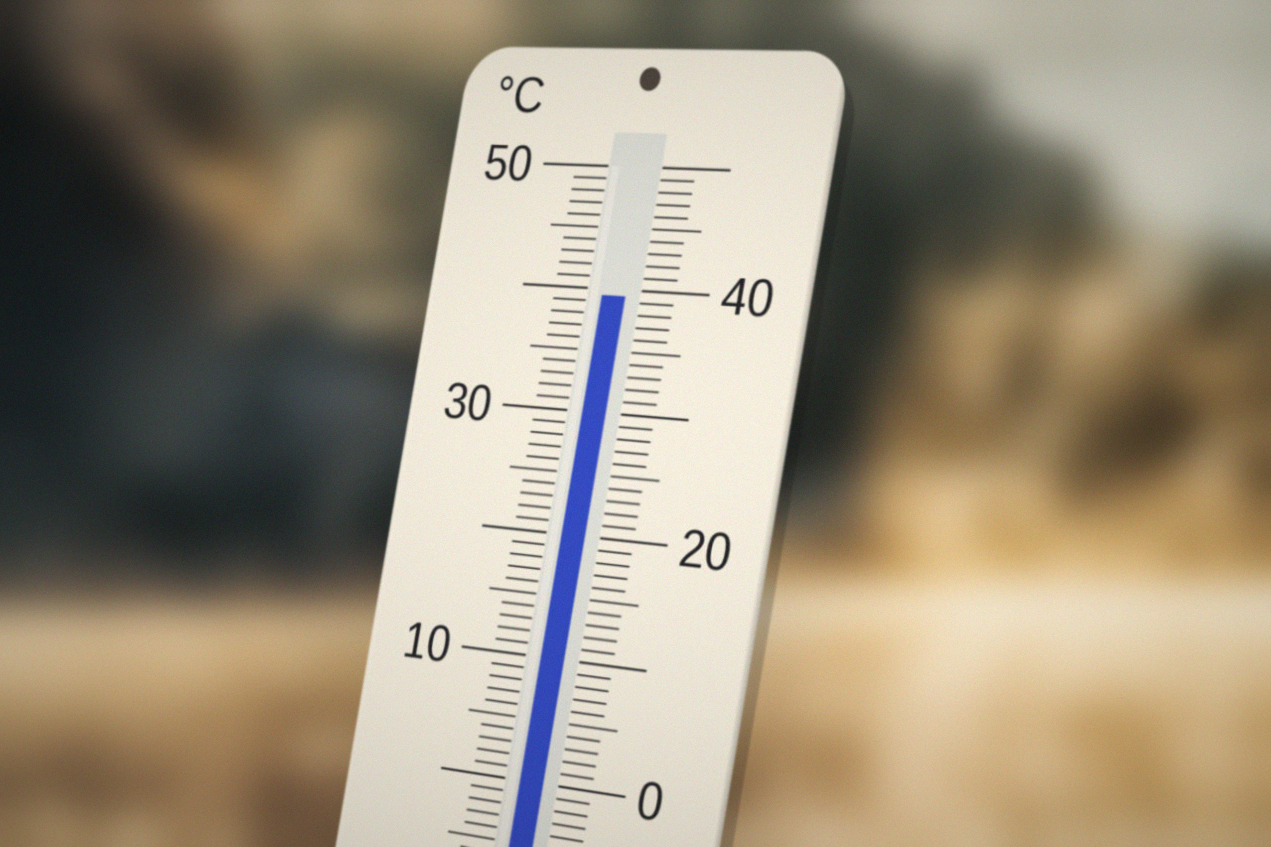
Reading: value=39.5 unit=°C
